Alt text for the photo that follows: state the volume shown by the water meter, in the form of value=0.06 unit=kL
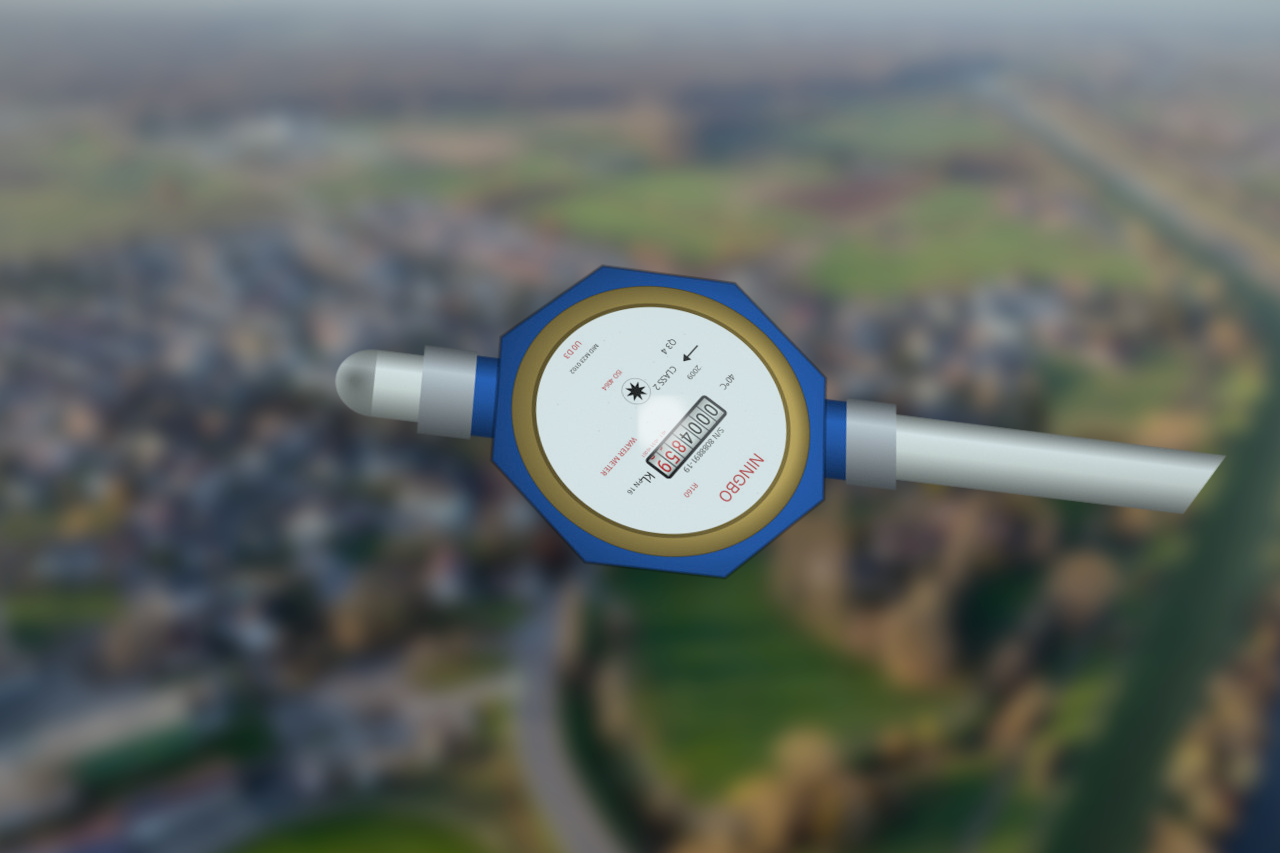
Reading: value=4.859 unit=kL
